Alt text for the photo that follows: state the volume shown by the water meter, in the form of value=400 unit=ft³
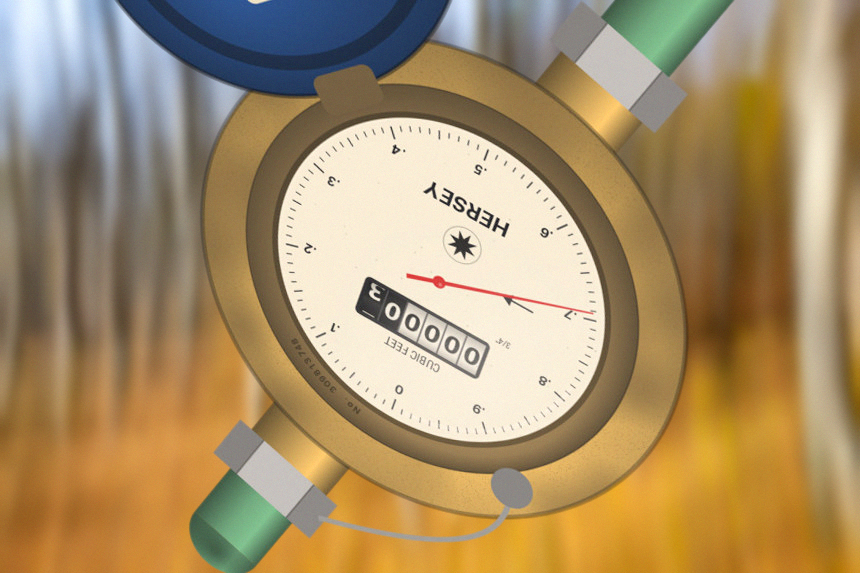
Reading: value=2.69 unit=ft³
